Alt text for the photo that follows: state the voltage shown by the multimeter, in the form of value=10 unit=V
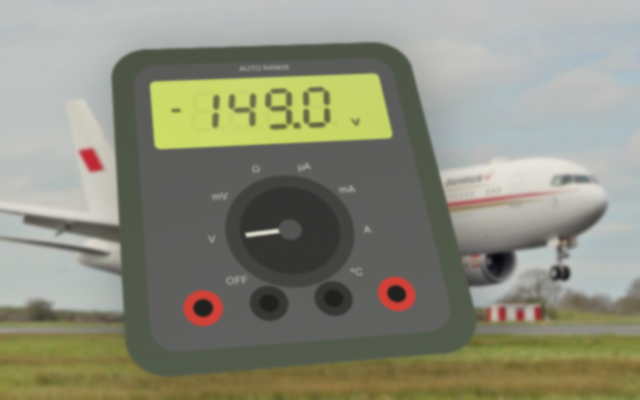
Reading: value=-149.0 unit=V
